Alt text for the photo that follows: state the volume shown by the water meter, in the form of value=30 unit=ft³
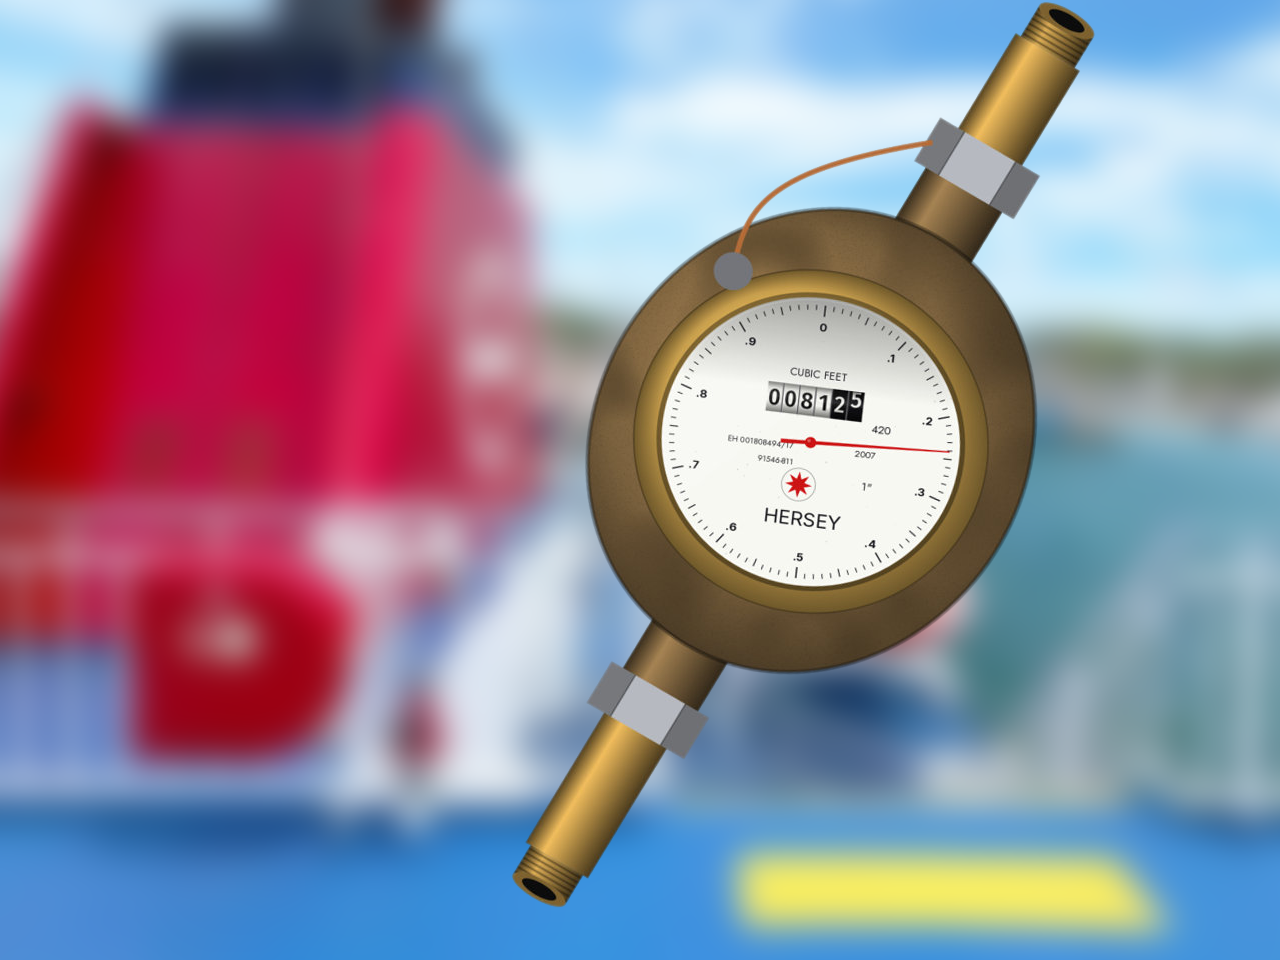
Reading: value=8125.24 unit=ft³
